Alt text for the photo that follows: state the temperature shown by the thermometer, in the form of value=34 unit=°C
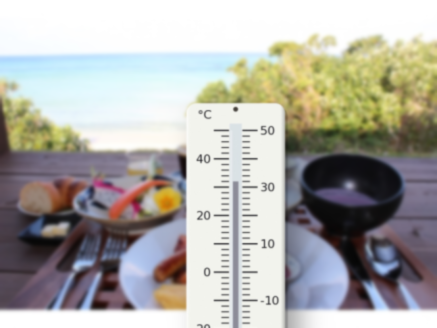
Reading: value=32 unit=°C
